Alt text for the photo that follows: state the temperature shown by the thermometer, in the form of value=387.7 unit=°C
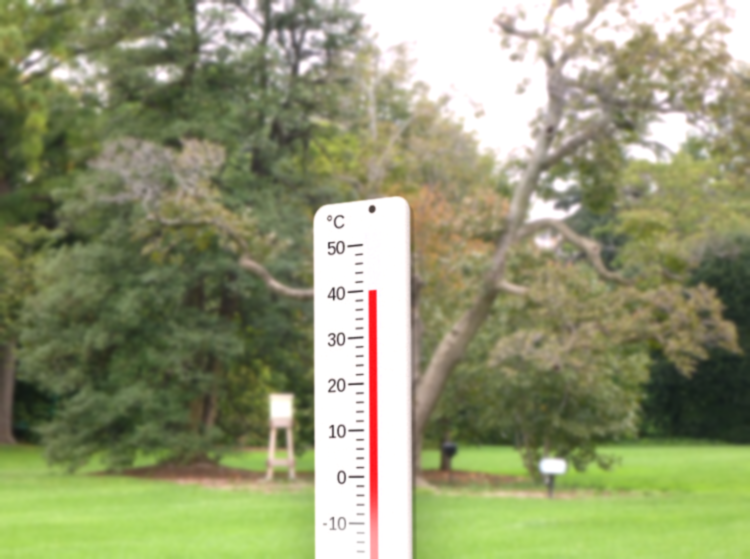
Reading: value=40 unit=°C
